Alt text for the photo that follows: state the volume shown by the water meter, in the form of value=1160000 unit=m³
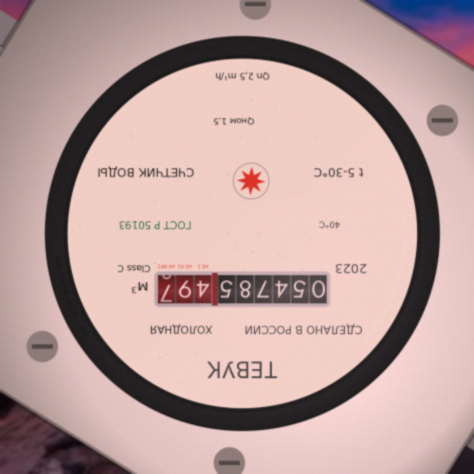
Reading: value=54785.497 unit=m³
